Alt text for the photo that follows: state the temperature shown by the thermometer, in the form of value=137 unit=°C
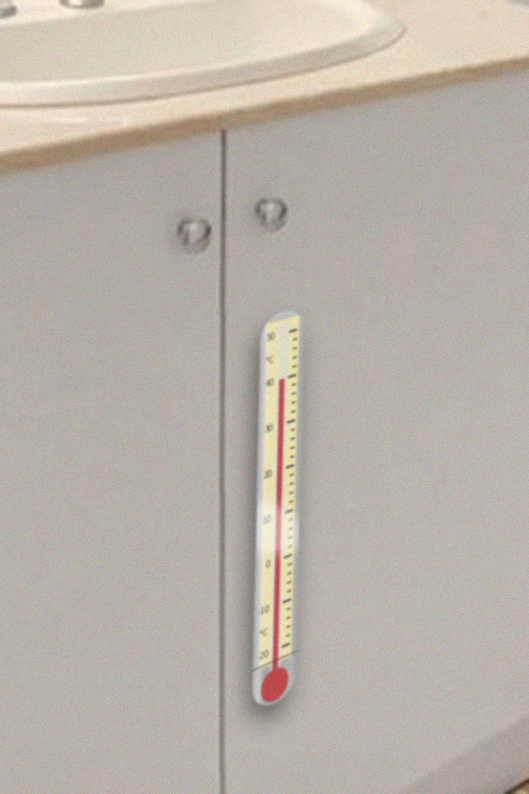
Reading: value=40 unit=°C
